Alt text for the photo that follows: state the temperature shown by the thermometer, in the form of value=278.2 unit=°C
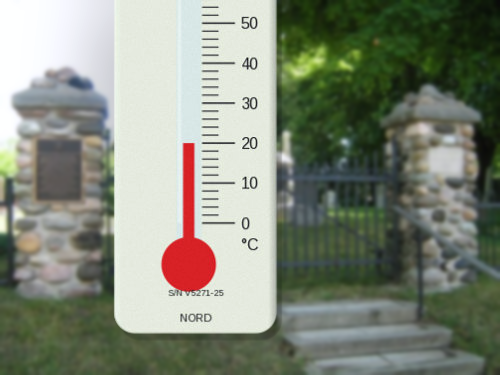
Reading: value=20 unit=°C
